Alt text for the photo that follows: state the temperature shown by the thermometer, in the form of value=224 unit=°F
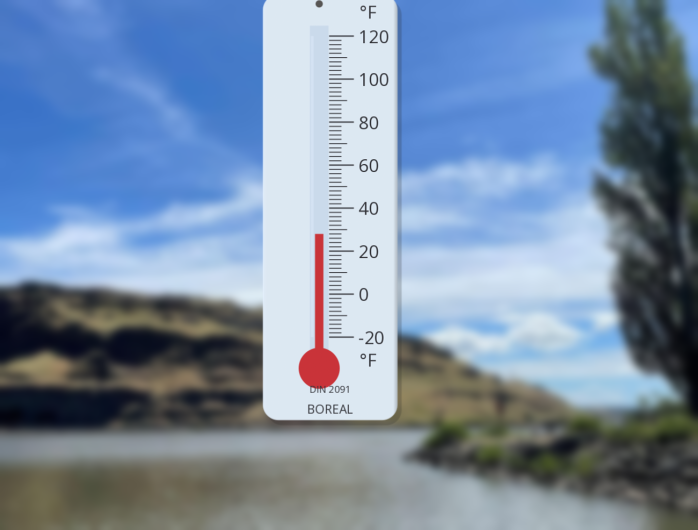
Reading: value=28 unit=°F
